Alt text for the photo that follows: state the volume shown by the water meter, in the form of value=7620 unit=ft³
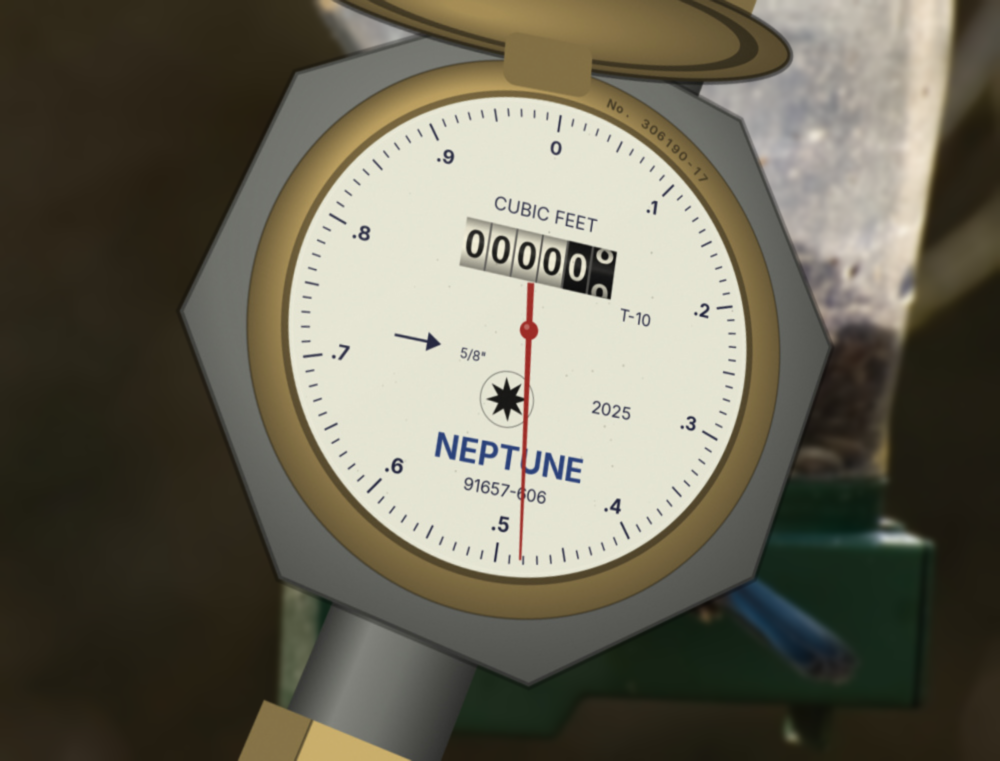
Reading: value=8.48 unit=ft³
